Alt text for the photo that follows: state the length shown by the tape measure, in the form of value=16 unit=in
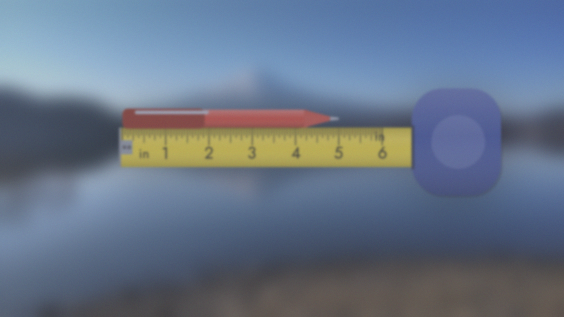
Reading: value=5 unit=in
